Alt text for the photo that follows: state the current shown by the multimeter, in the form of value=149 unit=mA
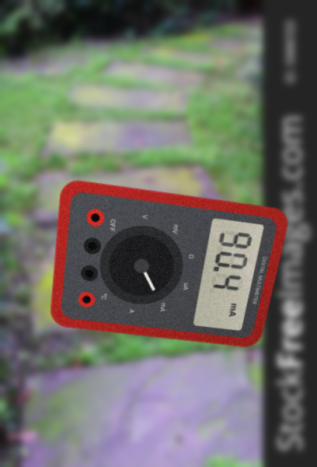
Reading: value=90.4 unit=mA
